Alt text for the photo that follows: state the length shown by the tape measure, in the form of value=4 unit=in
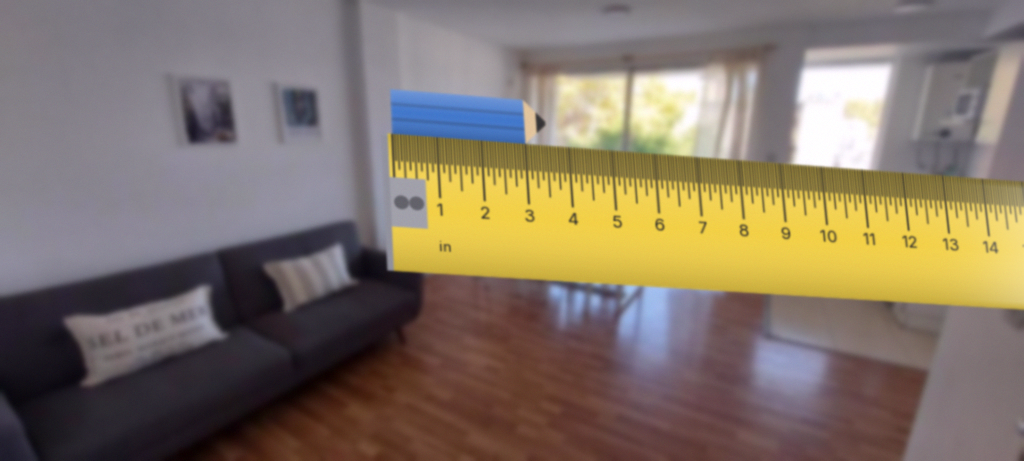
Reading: value=3.5 unit=in
